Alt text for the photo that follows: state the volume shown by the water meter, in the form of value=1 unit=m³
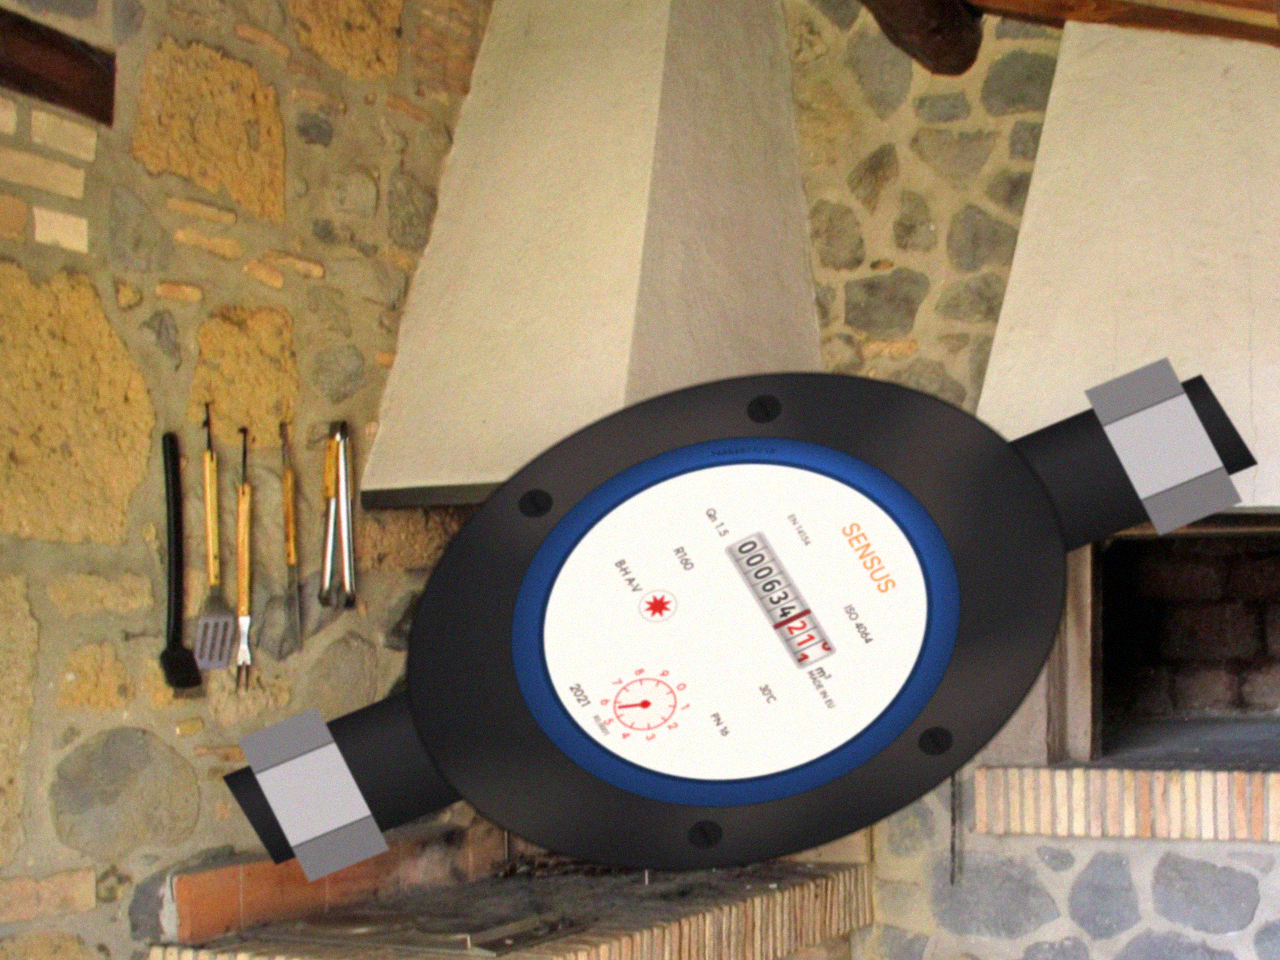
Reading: value=634.2105 unit=m³
